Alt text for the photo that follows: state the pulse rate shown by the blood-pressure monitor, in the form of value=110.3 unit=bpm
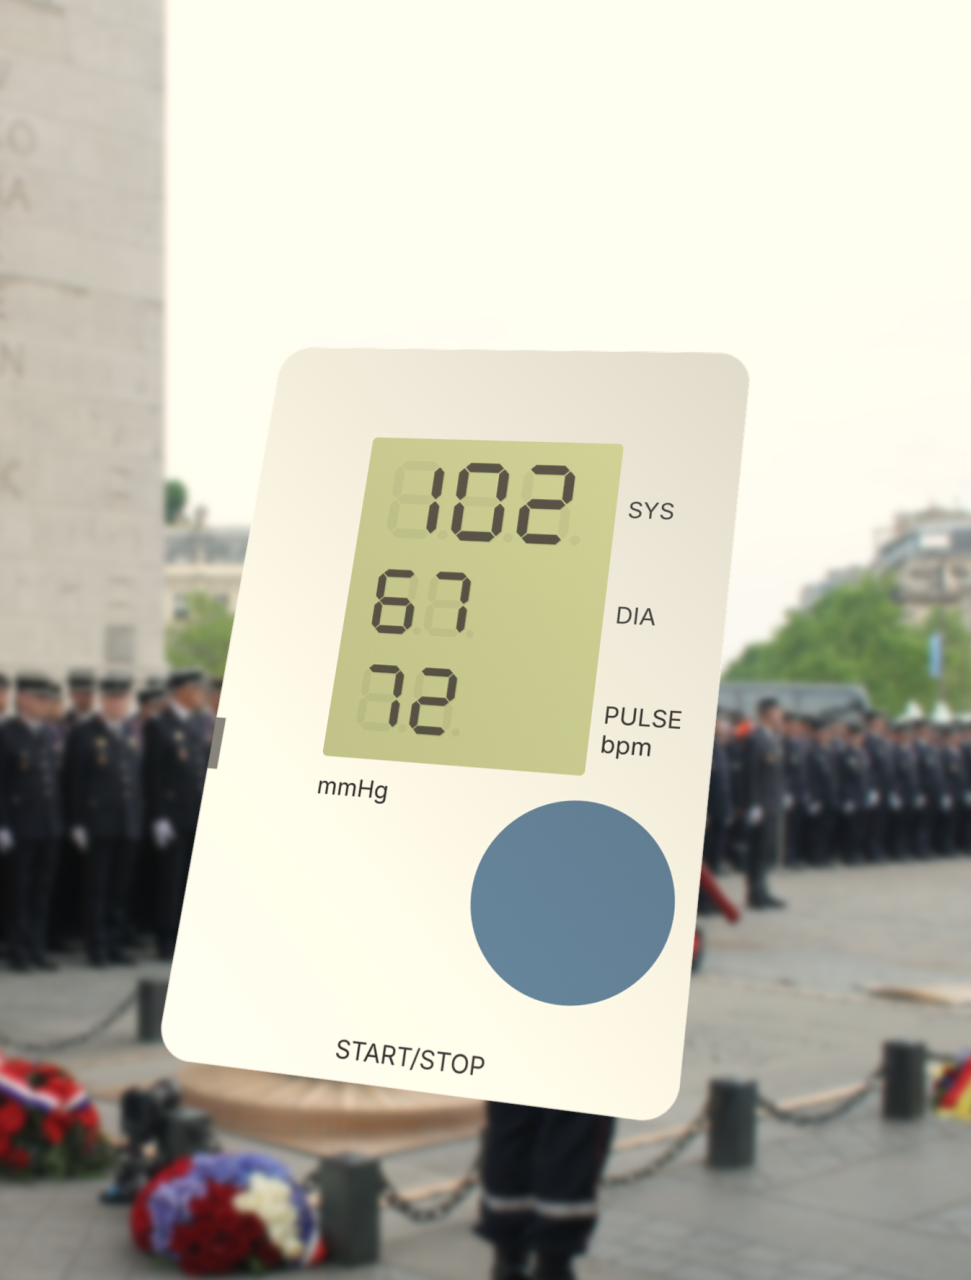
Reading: value=72 unit=bpm
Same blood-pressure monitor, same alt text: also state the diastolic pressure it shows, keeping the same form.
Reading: value=67 unit=mmHg
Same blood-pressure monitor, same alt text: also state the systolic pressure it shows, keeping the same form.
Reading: value=102 unit=mmHg
